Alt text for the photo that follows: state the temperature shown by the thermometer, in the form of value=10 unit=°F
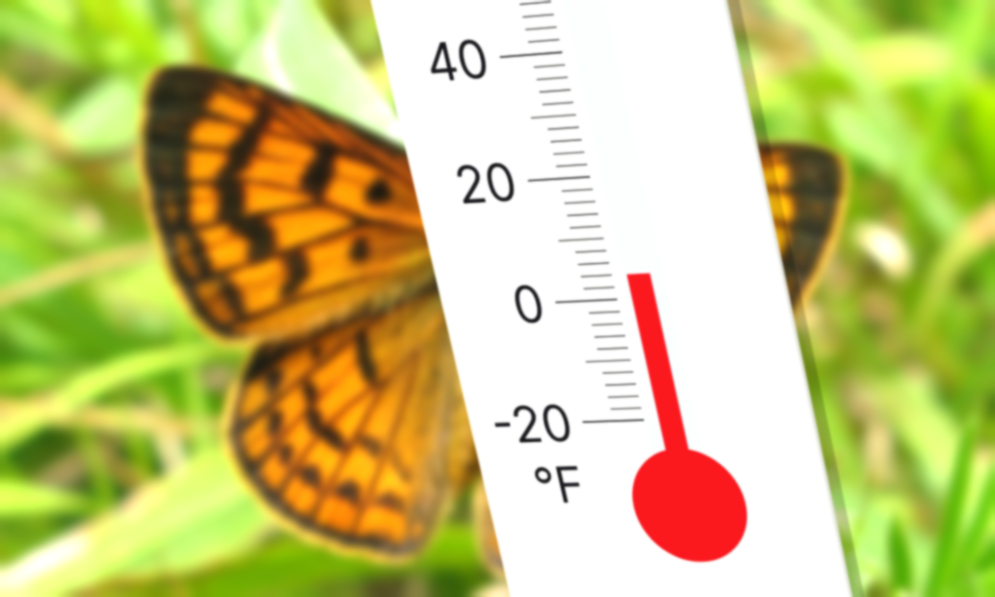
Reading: value=4 unit=°F
